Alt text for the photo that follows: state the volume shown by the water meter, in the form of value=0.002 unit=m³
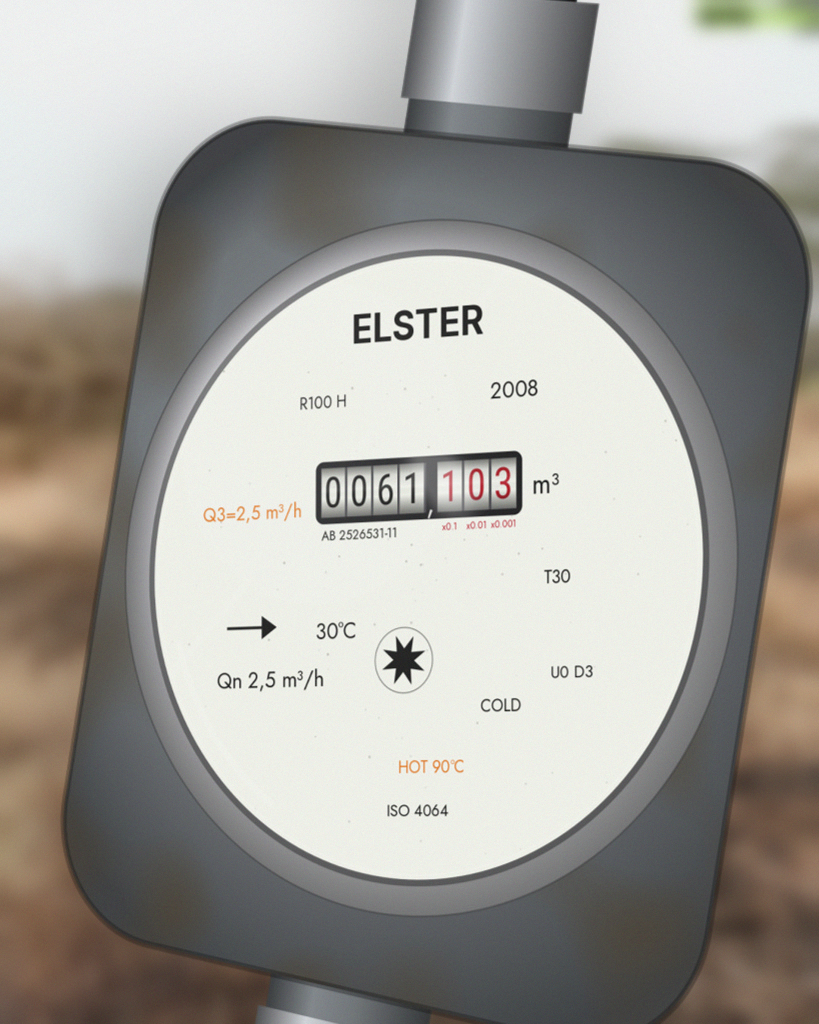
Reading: value=61.103 unit=m³
